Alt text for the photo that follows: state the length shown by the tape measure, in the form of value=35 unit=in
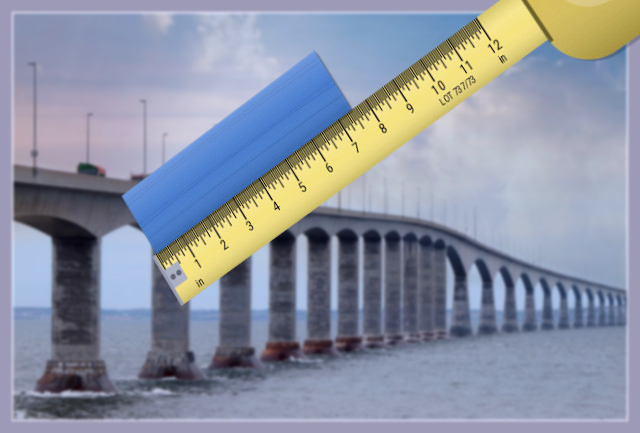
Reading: value=7.5 unit=in
